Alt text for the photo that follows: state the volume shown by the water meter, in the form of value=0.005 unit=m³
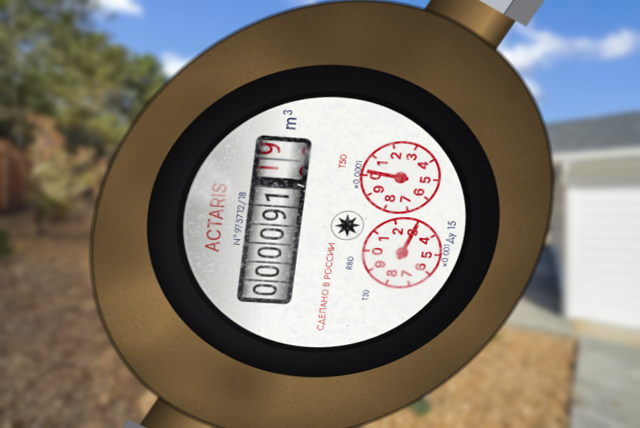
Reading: value=91.1930 unit=m³
